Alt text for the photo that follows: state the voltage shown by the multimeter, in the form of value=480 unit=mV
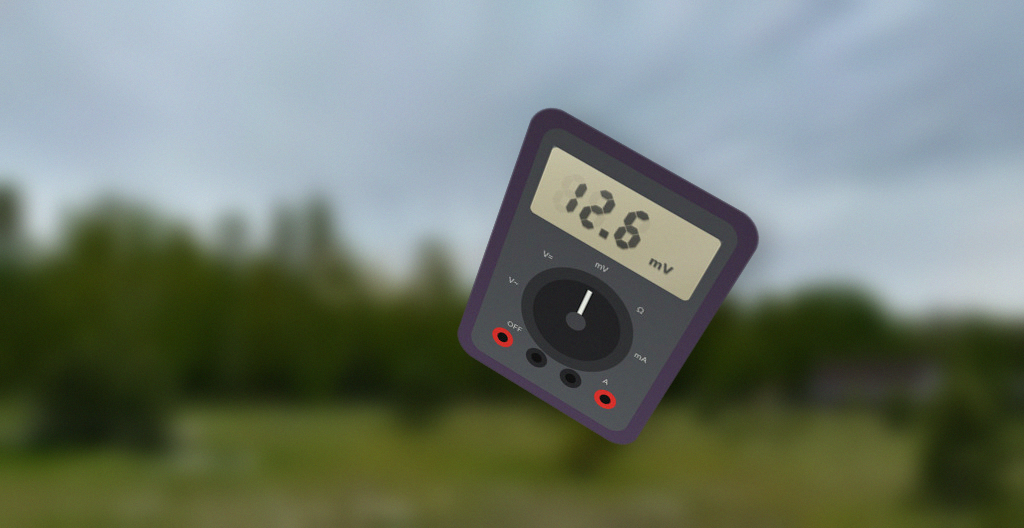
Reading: value=12.6 unit=mV
